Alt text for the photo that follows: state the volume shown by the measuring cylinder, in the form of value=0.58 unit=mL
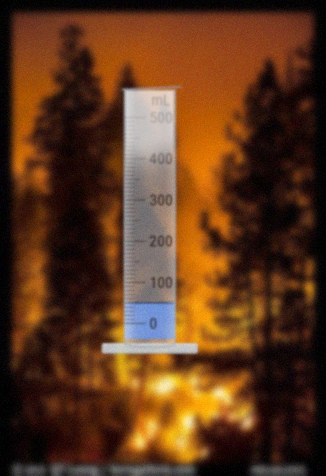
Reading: value=50 unit=mL
